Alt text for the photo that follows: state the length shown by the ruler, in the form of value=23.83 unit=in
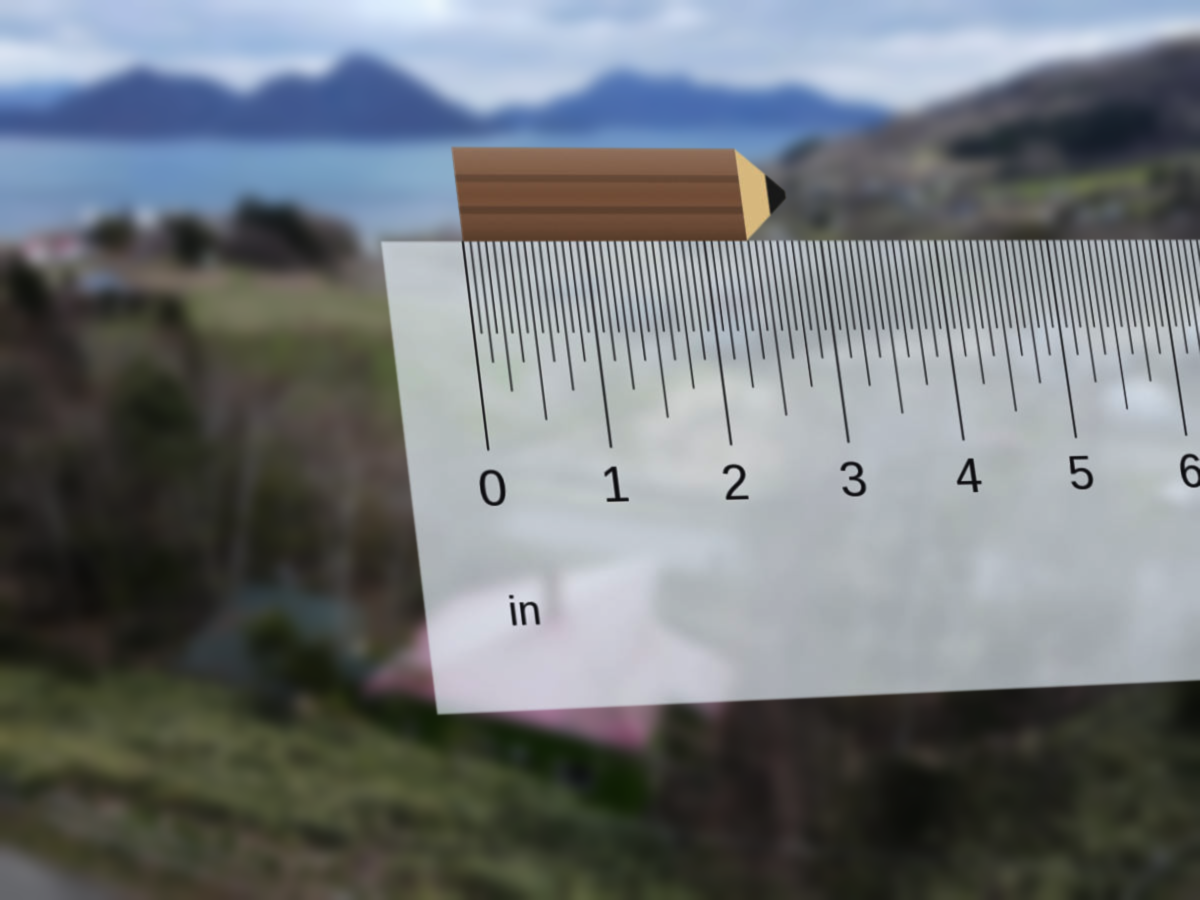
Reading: value=2.75 unit=in
